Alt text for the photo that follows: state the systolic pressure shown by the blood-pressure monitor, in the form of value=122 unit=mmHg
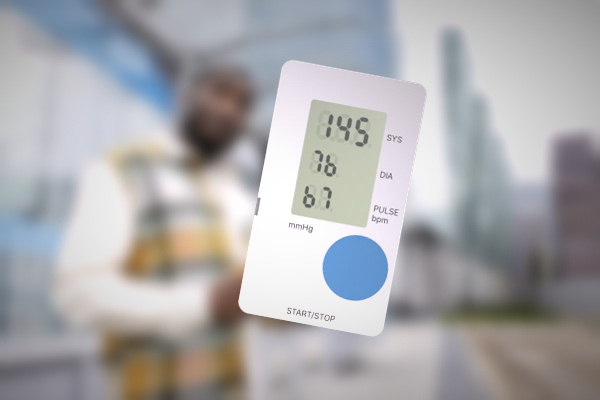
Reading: value=145 unit=mmHg
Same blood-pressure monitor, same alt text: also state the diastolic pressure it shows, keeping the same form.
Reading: value=76 unit=mmHg
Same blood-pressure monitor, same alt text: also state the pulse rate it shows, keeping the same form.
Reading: value=67 unit=bpm
